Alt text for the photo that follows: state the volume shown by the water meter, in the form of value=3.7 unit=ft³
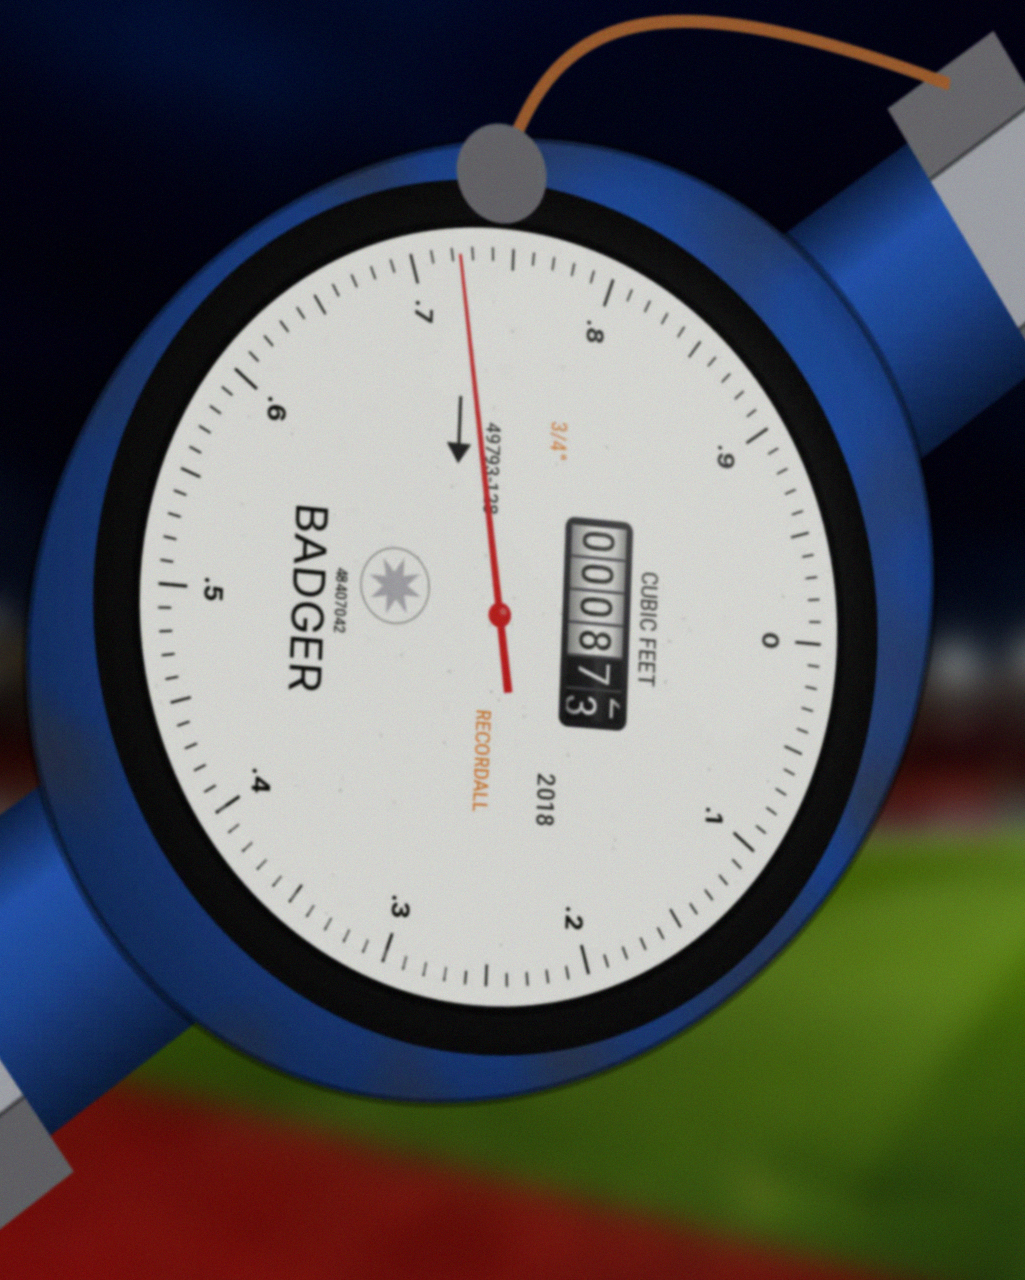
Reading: value=872.72 unit=ft³
